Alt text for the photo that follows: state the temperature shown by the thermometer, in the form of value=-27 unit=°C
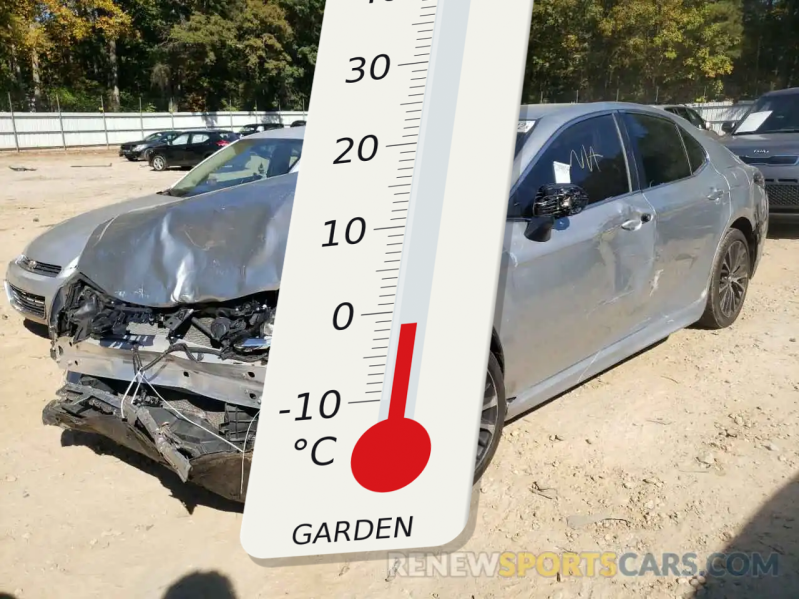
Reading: value=-1.5 unit=°C
